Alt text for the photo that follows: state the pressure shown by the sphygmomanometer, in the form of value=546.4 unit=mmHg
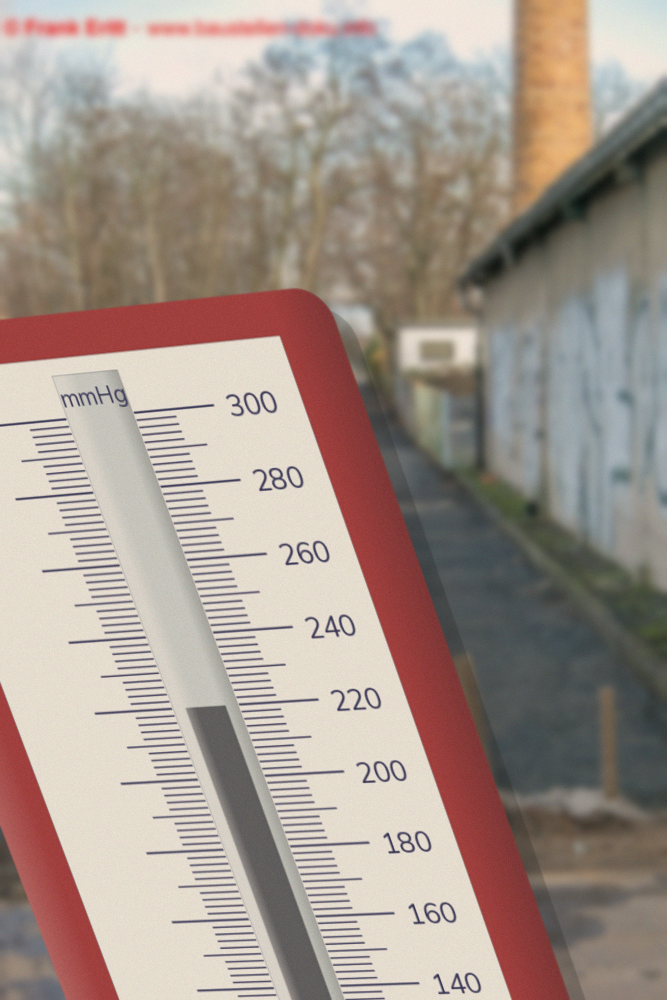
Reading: value=220 unit=mmHg
